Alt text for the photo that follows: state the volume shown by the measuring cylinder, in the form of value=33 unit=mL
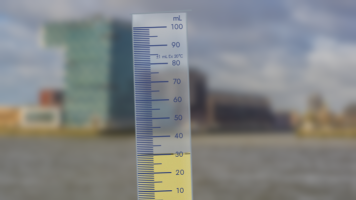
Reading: value=30 unit=mL
